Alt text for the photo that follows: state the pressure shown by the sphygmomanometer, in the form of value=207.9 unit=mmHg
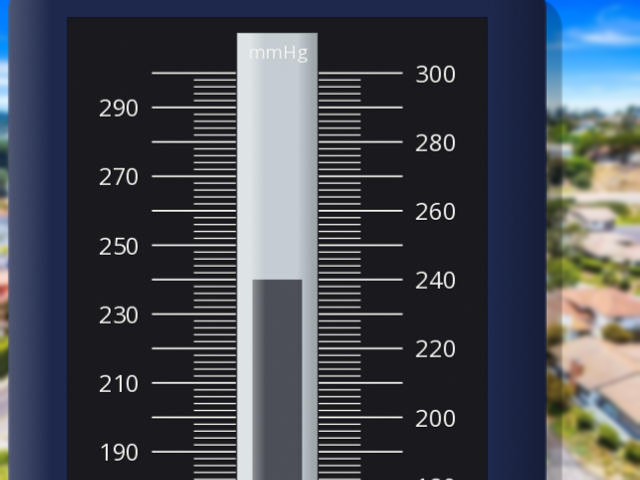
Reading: value=240 unit=mmHg
